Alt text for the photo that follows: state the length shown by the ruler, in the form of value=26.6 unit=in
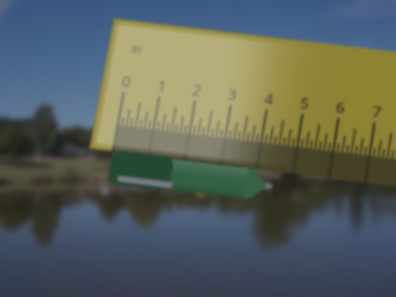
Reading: value=4.5 unit=in
